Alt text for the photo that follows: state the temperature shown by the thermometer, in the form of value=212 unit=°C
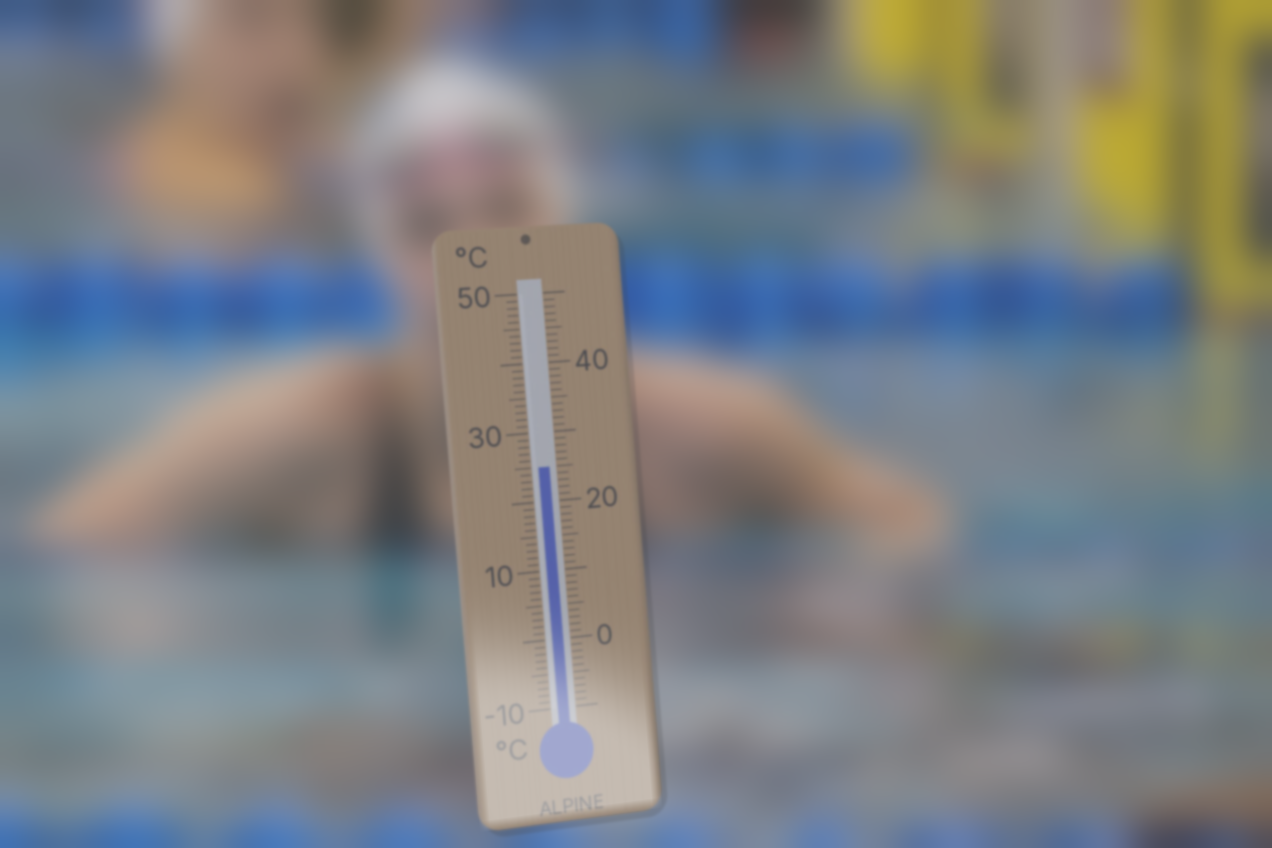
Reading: value=25 unit=°C
